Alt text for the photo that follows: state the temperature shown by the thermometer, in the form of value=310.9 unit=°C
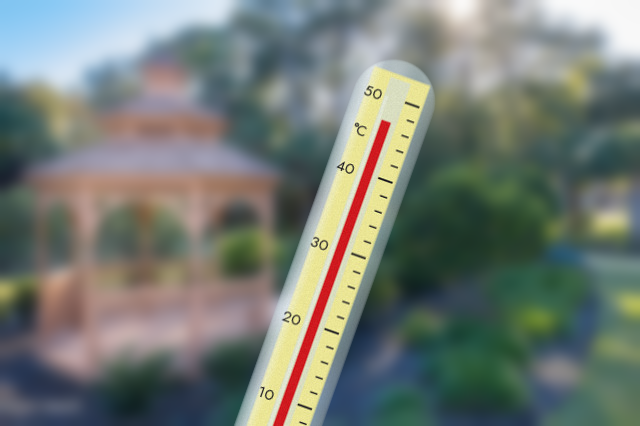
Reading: value=47 unit=°C
